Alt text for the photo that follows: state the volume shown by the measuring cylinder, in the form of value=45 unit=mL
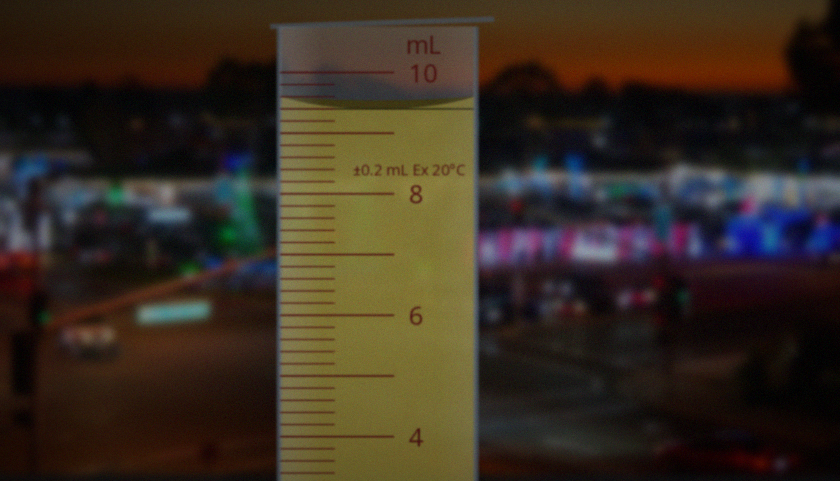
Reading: value=9.4 unit=mL
